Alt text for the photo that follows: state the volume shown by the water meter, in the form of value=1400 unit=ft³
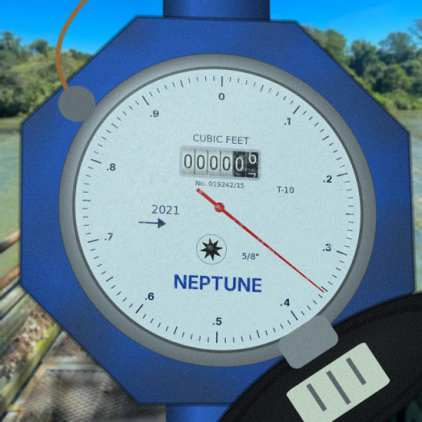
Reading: value=6.35 unit=ft³
